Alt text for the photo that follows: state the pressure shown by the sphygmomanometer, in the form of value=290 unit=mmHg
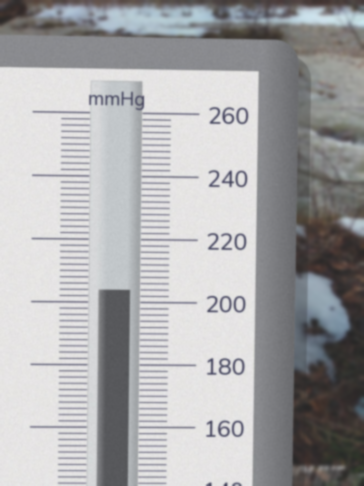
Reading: value=204 unit=mmHg
